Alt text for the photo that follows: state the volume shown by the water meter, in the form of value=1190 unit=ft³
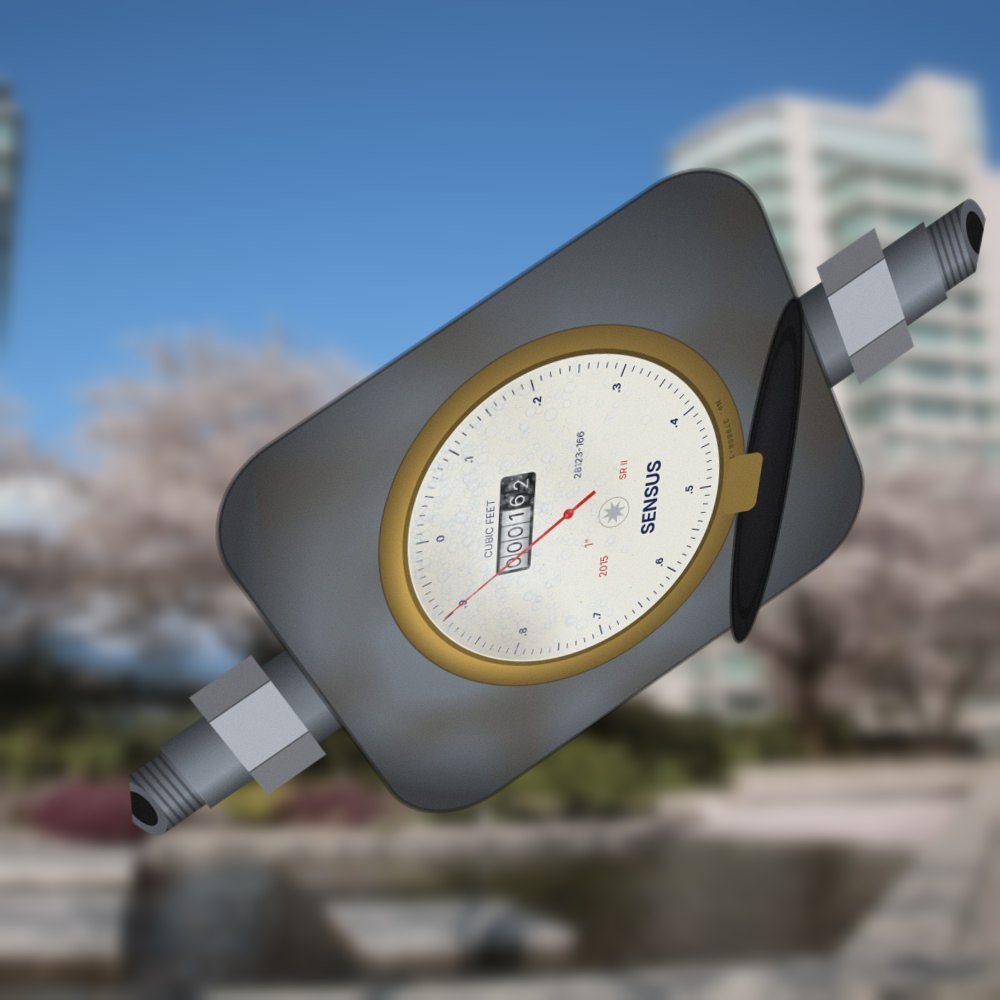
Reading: value=161.90 unit=ft³
